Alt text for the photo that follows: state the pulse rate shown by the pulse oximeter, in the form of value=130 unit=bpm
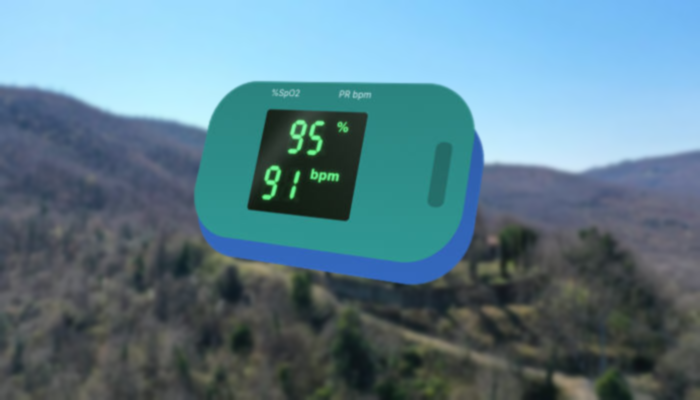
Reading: value=91 unit=bpm
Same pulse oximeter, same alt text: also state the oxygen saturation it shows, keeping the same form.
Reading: value=95 unit=%
